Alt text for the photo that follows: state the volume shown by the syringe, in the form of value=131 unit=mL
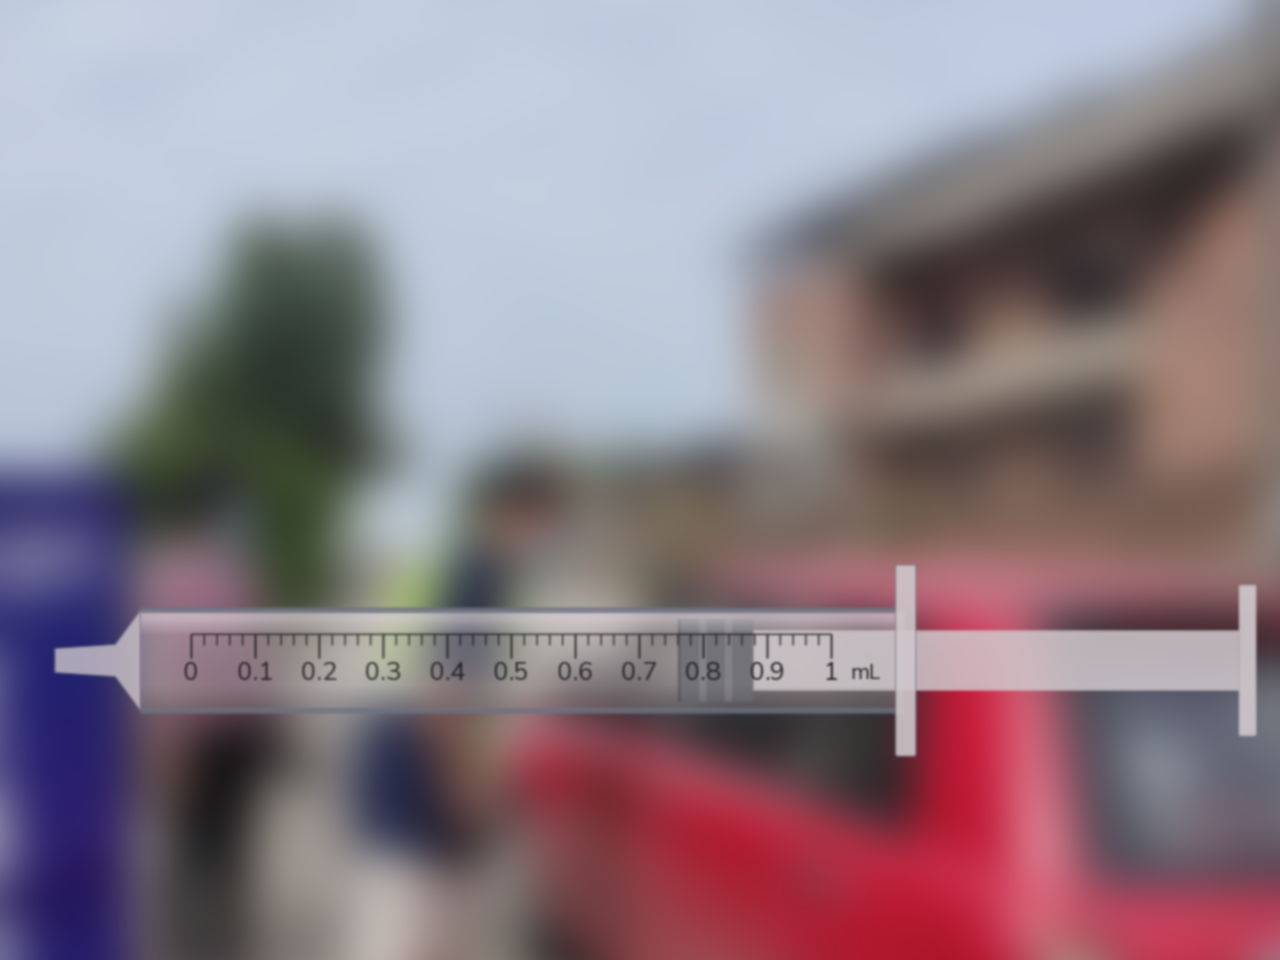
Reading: value=0.76 unit=mL
